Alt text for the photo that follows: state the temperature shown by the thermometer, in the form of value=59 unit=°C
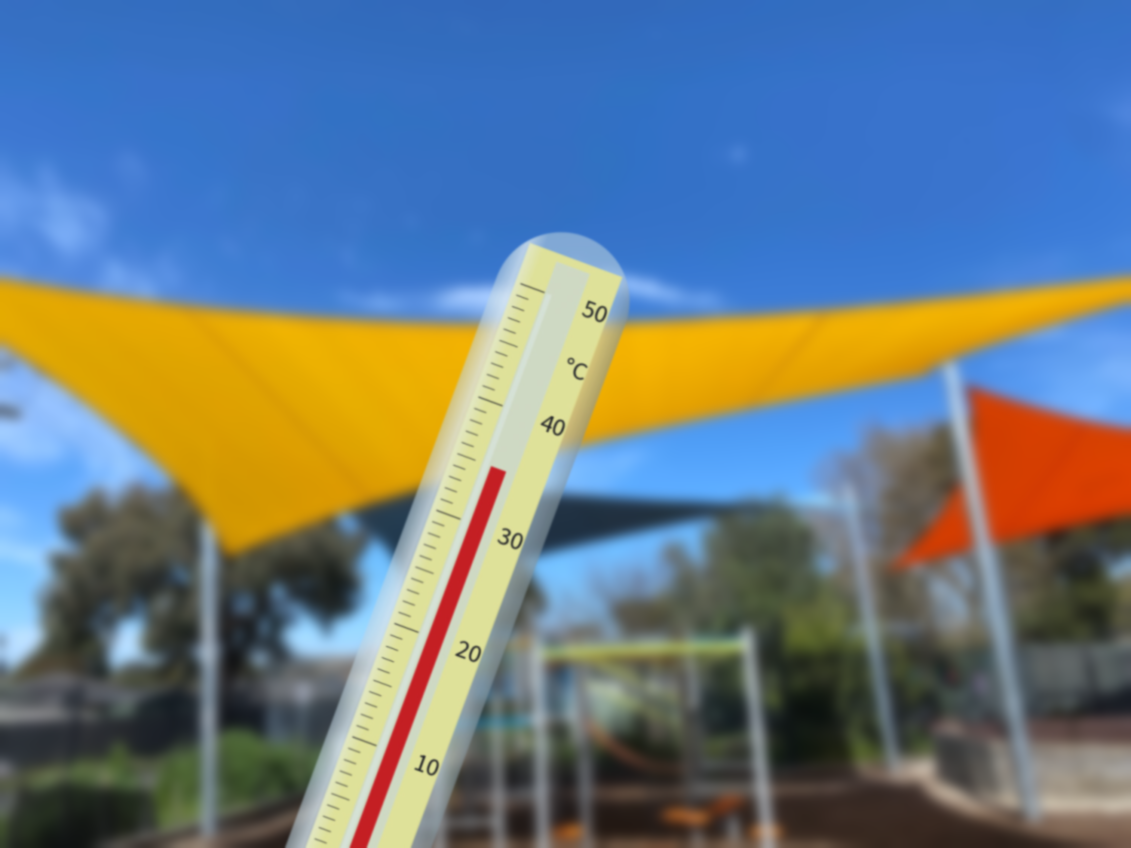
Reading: value=35 unit=°C
